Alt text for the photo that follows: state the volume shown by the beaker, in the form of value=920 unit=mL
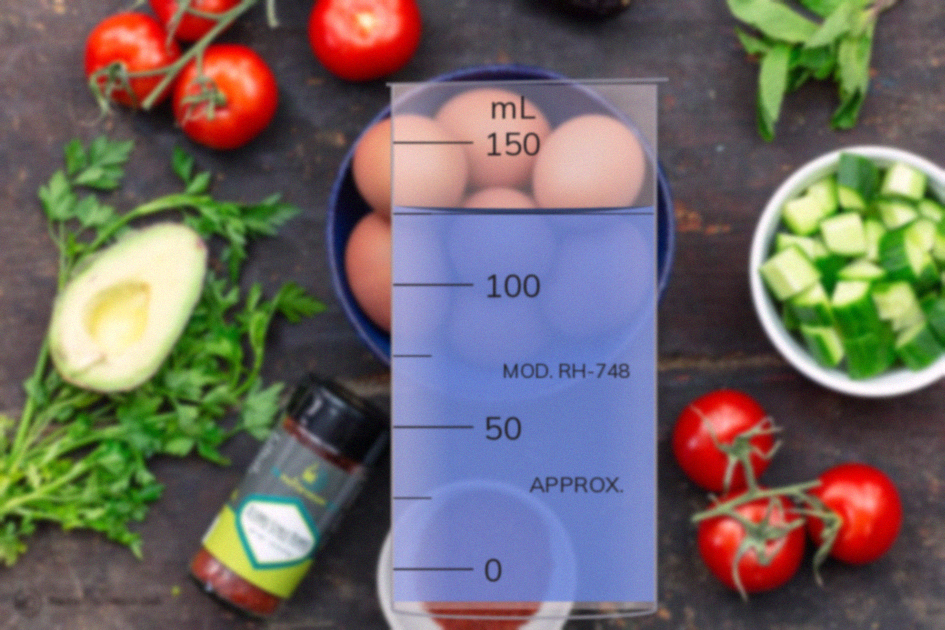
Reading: value=125 unit=mL
